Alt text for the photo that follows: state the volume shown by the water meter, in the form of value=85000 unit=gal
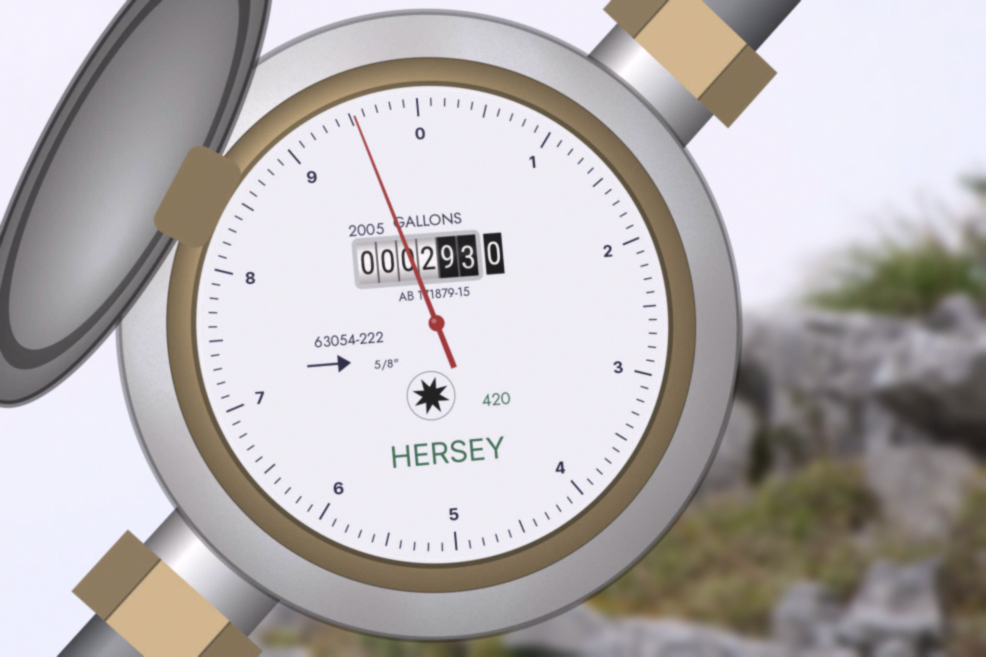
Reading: value=2929.5 unit=gal
